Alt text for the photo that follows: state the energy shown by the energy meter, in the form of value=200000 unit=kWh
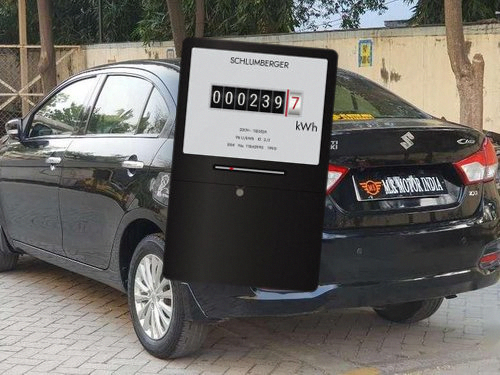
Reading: value=239.7 unit=kWh
